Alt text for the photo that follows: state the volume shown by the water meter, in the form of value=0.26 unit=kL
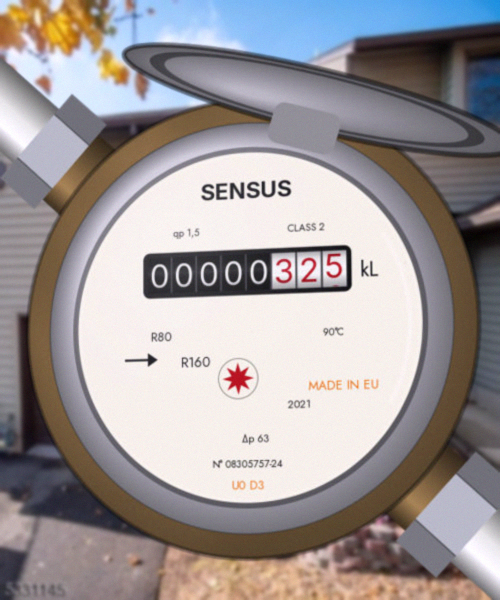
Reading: value=0.325 unit=kL
